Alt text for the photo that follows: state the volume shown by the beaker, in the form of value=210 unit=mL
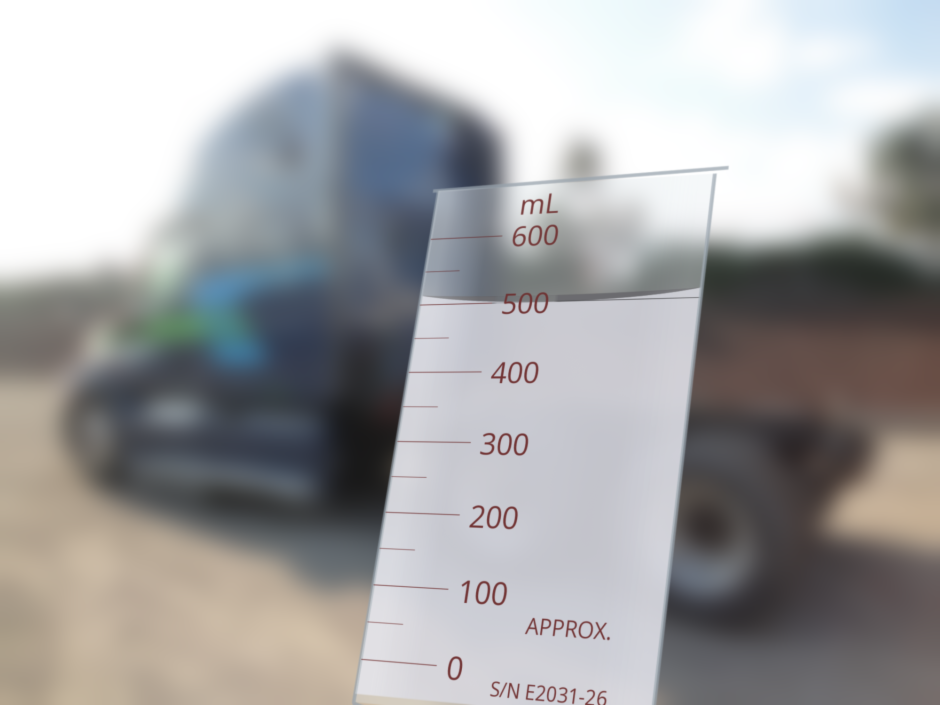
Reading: value=500 unit=mL
